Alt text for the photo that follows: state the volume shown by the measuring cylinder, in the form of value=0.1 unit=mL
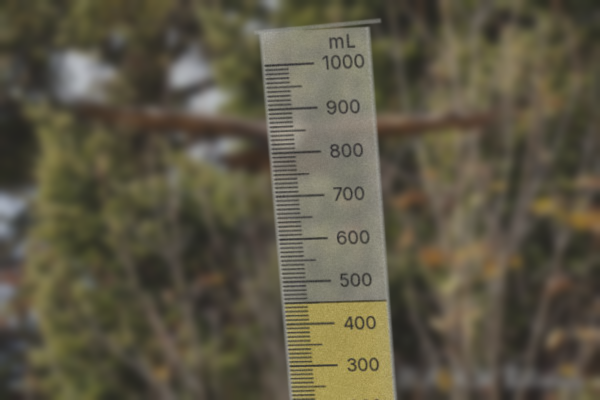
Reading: value=450 unit=mL
